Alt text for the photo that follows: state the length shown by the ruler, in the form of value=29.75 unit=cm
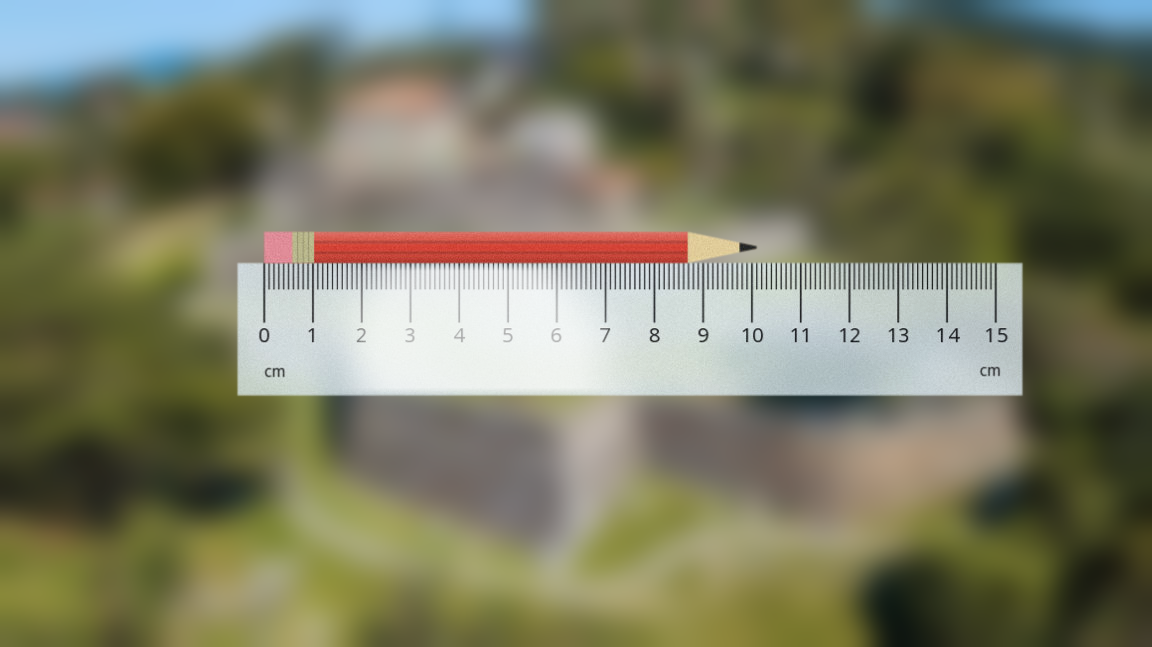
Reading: value=10.1 unit=cm
